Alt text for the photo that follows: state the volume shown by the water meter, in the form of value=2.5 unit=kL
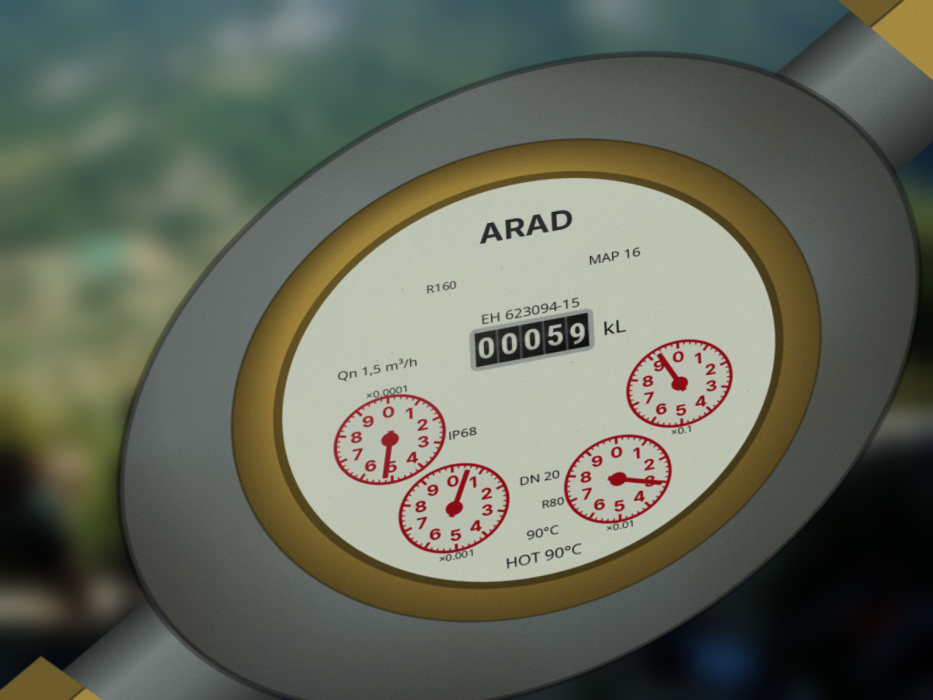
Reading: value=58.9305 unit=kL
